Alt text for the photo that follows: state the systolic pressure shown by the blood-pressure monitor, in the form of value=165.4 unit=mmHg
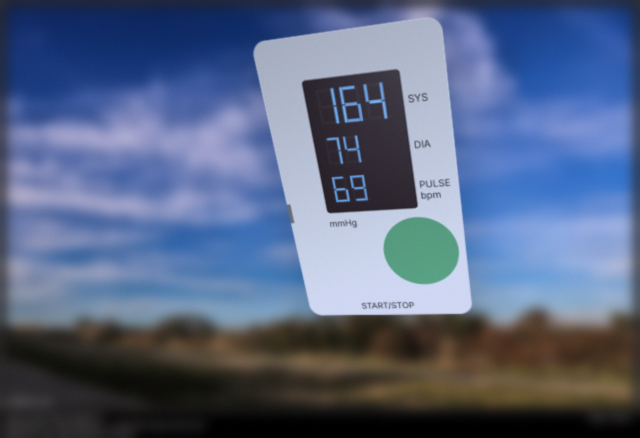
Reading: value=164 unit=mmHg
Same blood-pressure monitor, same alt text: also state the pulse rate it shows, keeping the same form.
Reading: value=69 unit=bpm
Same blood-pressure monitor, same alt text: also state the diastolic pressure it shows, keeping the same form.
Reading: value=74 unit=mmHg
